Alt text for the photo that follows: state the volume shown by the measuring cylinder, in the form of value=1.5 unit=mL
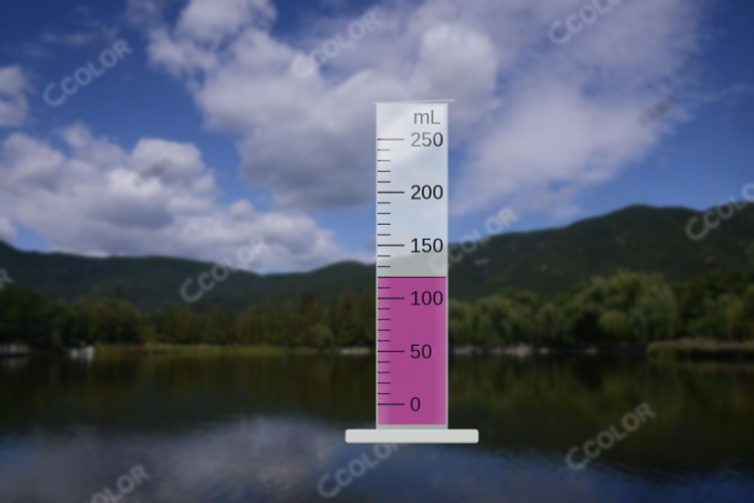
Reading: value=120 unit=mL
